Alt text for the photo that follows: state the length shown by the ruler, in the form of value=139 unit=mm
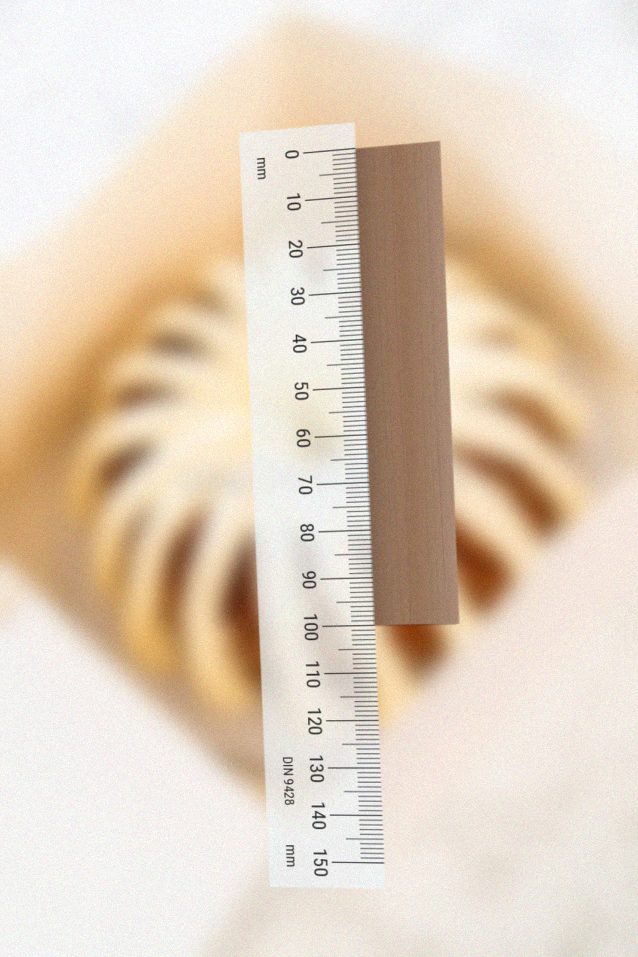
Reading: value=100 unit=mm
